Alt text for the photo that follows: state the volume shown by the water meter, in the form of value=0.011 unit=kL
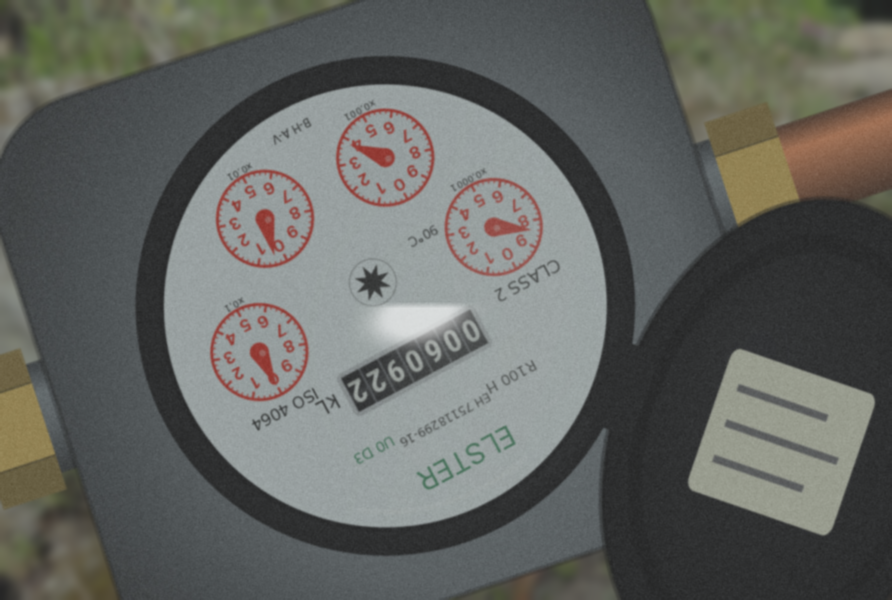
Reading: value=60922.0038 unit=kL
